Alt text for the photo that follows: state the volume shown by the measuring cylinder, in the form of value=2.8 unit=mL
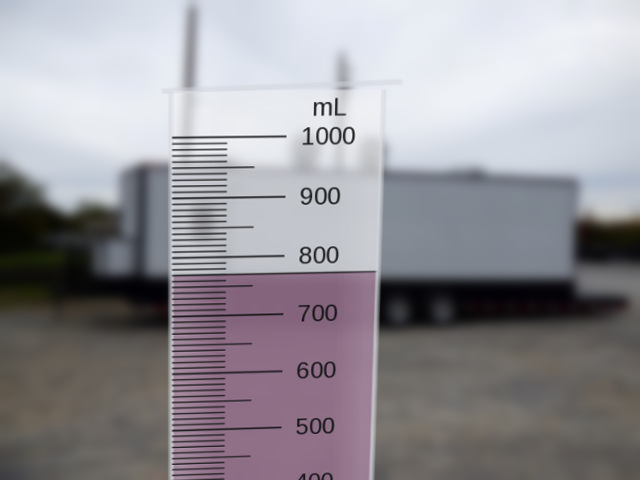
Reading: value=770 unit=mL
